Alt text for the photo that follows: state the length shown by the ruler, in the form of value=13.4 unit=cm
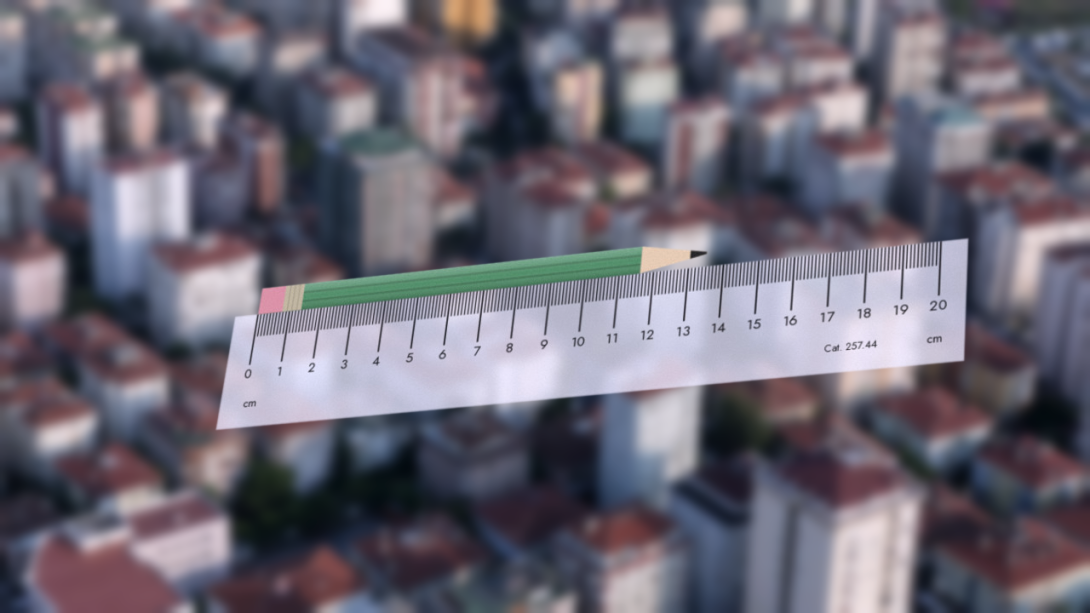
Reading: value=13.5 unit=cm
